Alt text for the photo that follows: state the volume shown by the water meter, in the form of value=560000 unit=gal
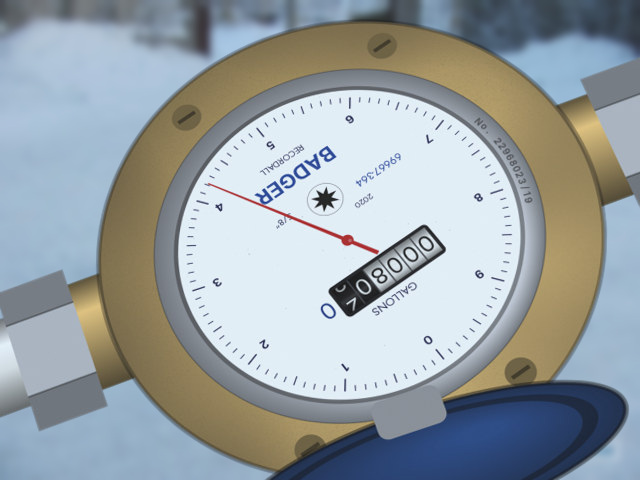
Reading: value=8024.2 unit=gal
